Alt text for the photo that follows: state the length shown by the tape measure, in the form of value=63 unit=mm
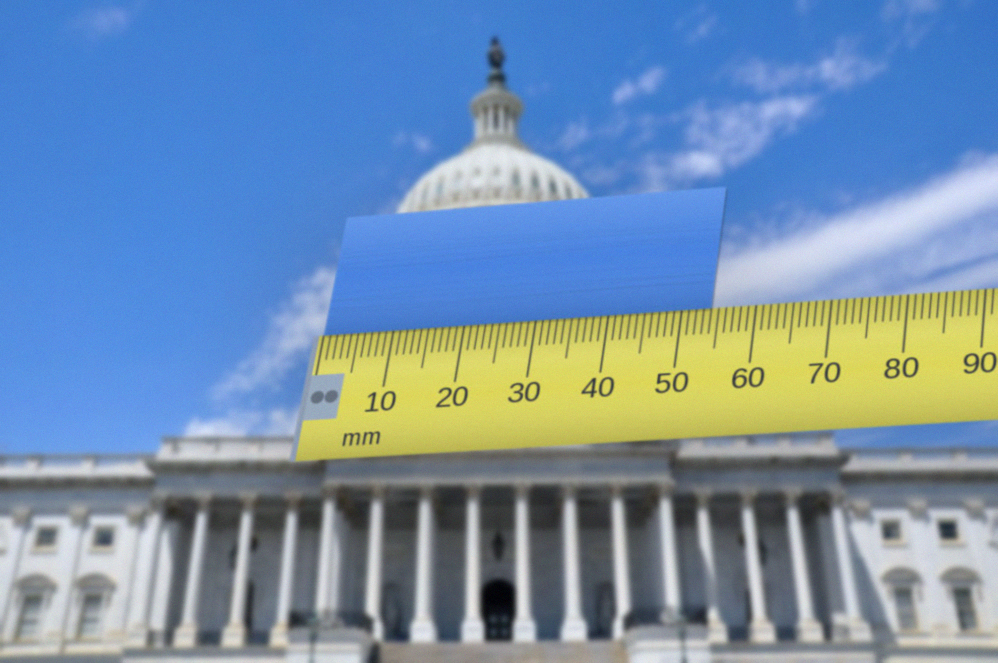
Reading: value=54 unit=mm
